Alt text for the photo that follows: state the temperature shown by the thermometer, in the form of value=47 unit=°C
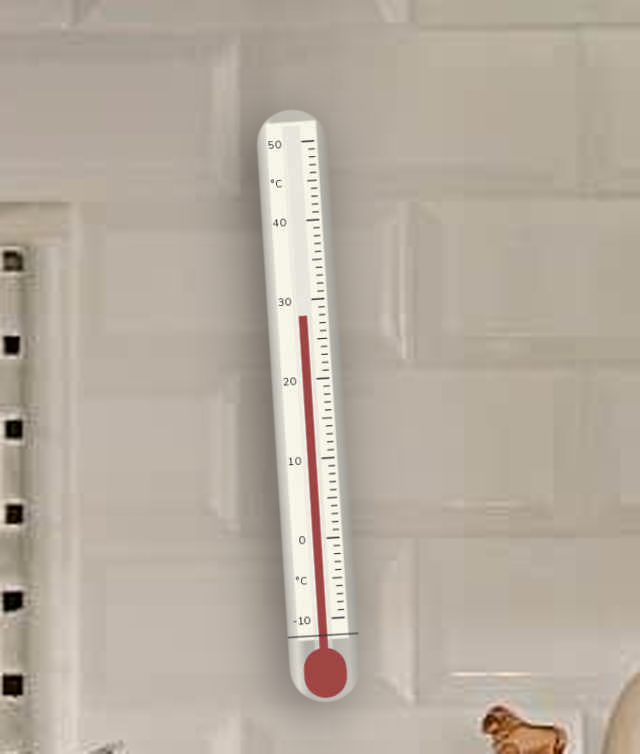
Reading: value=28 unit=°C
